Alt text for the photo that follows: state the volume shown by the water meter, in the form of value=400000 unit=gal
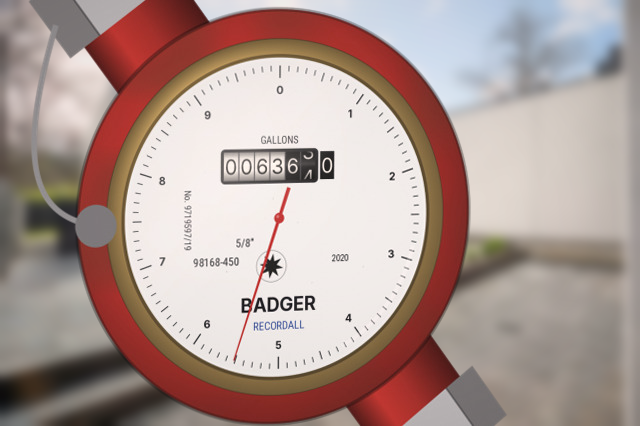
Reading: value=63635.5 unit=gal
